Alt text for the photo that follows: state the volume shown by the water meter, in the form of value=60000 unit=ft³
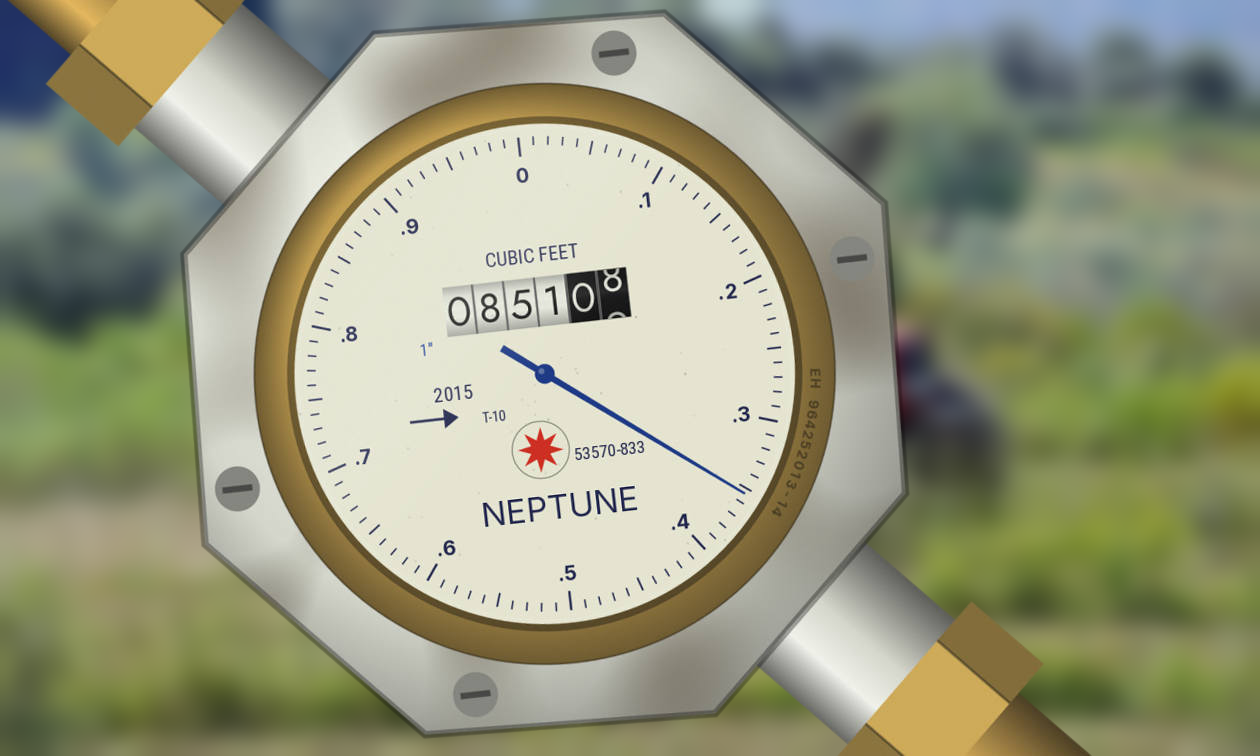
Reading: value=85108.35 unit=ft³
